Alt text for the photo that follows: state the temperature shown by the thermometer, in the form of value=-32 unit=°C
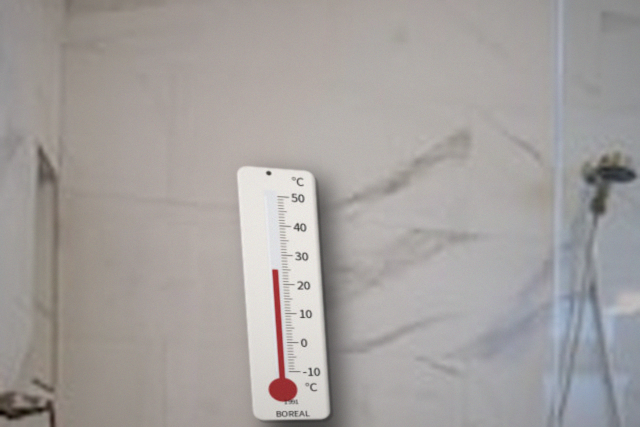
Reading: value=25 unit=°C
